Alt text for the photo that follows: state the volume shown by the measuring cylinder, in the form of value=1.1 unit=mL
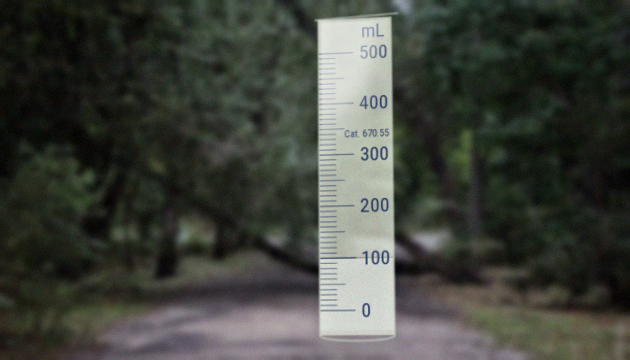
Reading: value=100 unit=mL
